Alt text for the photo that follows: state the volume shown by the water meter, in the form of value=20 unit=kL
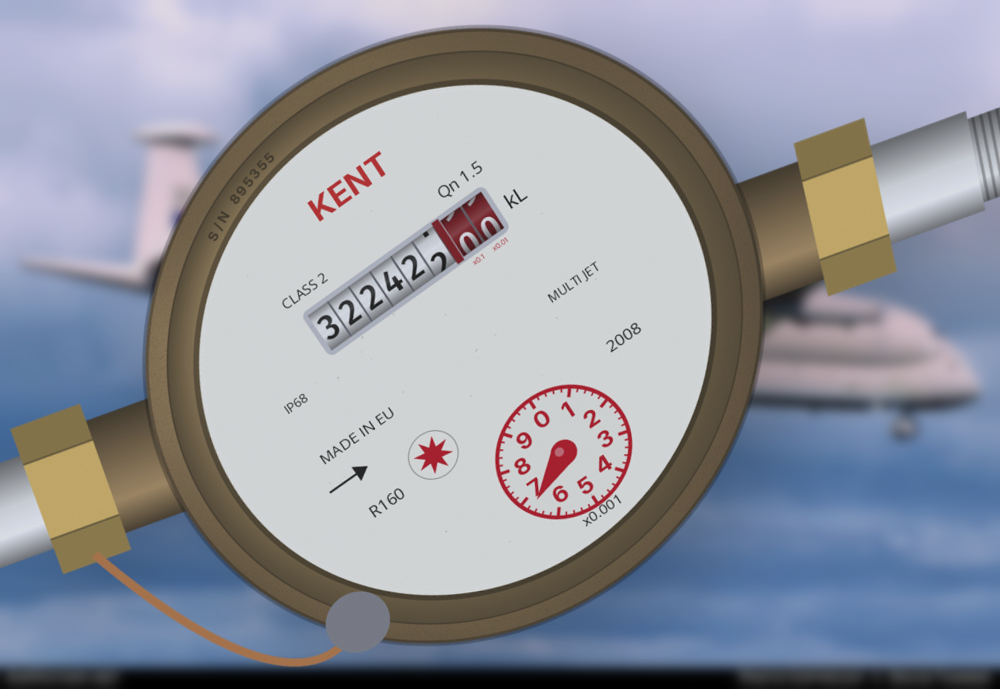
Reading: value=322421.996 unit=kL
